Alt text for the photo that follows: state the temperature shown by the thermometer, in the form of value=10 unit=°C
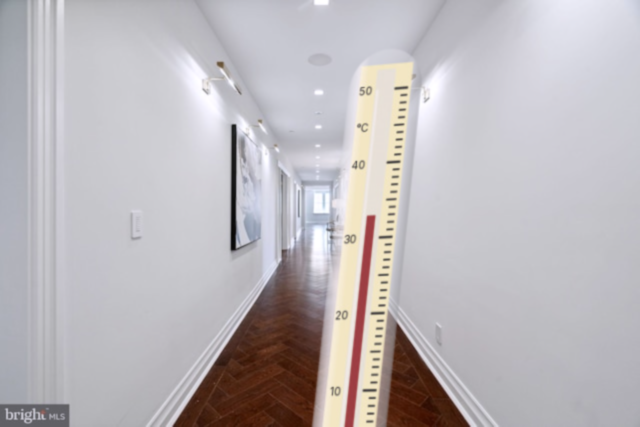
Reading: value=33 unit=°C
